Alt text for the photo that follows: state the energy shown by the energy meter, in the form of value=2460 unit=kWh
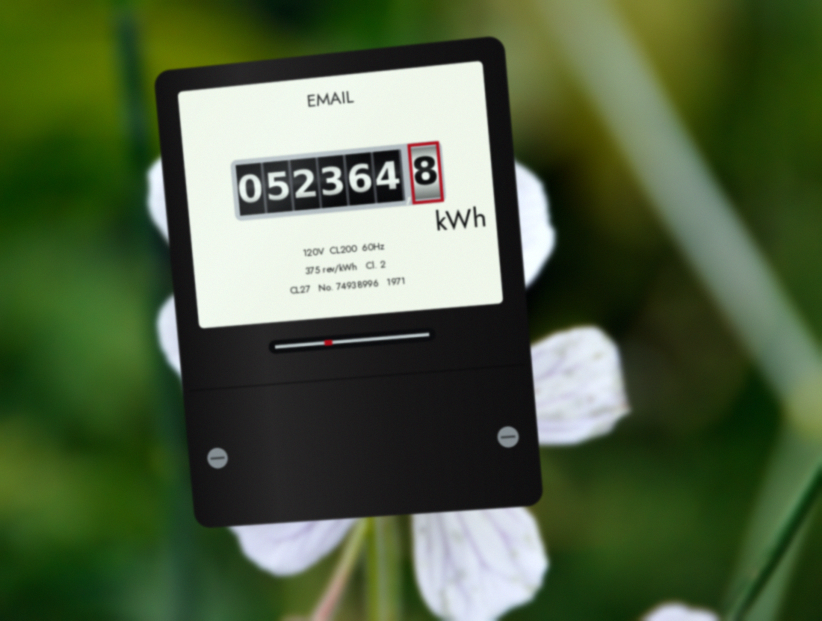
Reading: value=52364.8 unit=kWh
